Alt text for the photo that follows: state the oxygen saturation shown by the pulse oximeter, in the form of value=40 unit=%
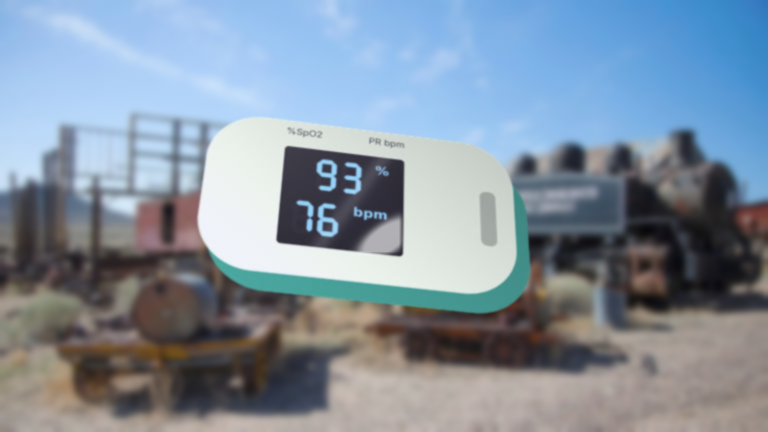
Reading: value=93 unit=%
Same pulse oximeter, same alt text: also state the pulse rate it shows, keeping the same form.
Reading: value=76 unit=bpm
